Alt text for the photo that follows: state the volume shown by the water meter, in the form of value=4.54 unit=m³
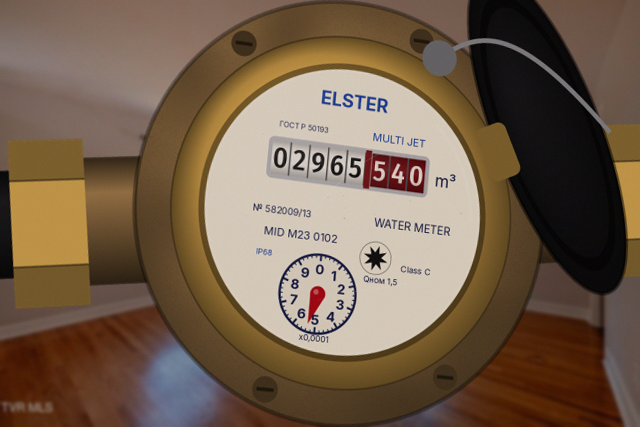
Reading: value=2965.5405 unit=m³
